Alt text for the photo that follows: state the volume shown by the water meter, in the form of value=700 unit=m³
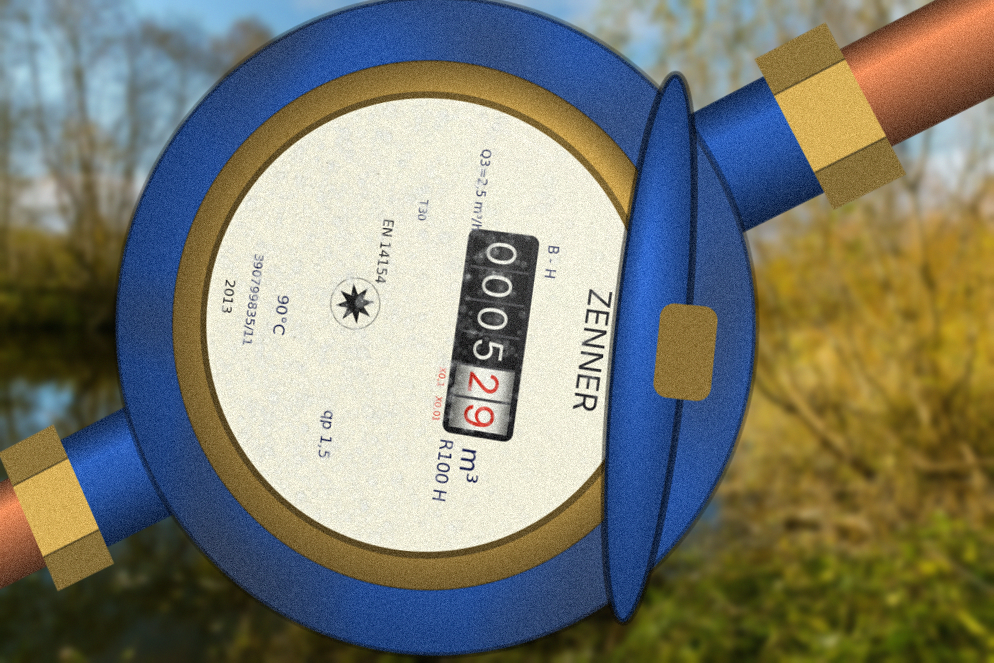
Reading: value=5.29 unit=m³
